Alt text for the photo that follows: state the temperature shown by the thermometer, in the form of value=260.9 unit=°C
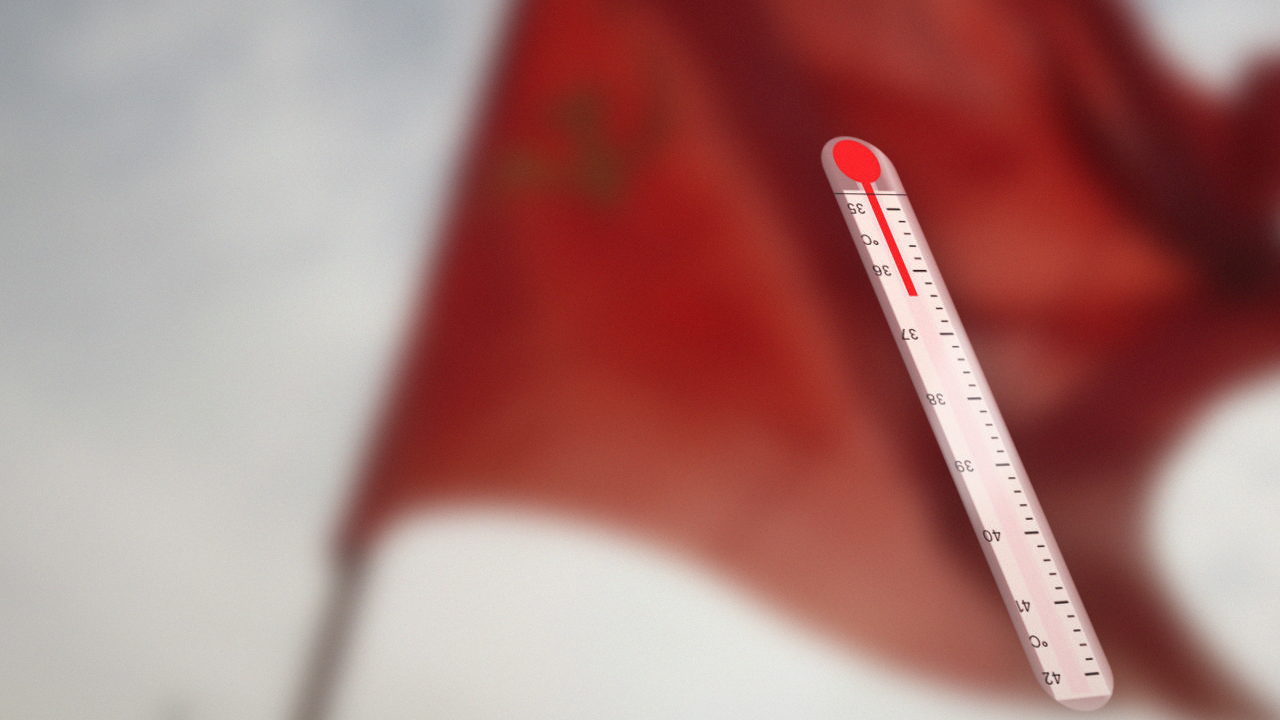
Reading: value=36.4 unit=°C
